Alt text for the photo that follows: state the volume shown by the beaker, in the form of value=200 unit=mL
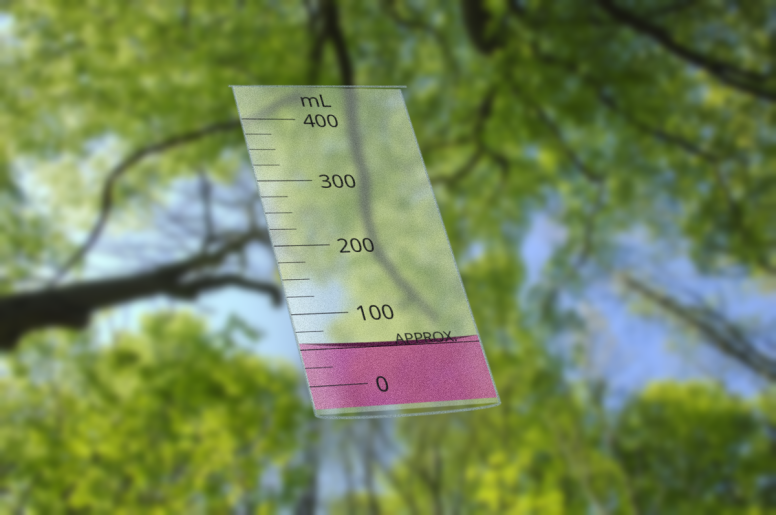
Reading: value=50 unit=mL
